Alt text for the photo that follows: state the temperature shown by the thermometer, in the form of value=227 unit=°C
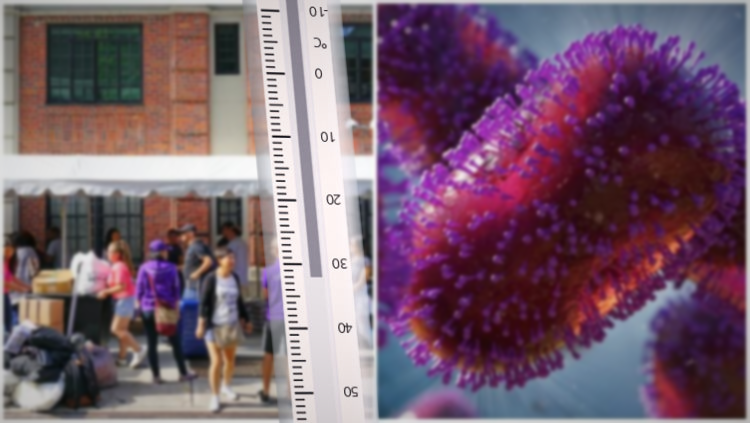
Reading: value=32 unit=°C
